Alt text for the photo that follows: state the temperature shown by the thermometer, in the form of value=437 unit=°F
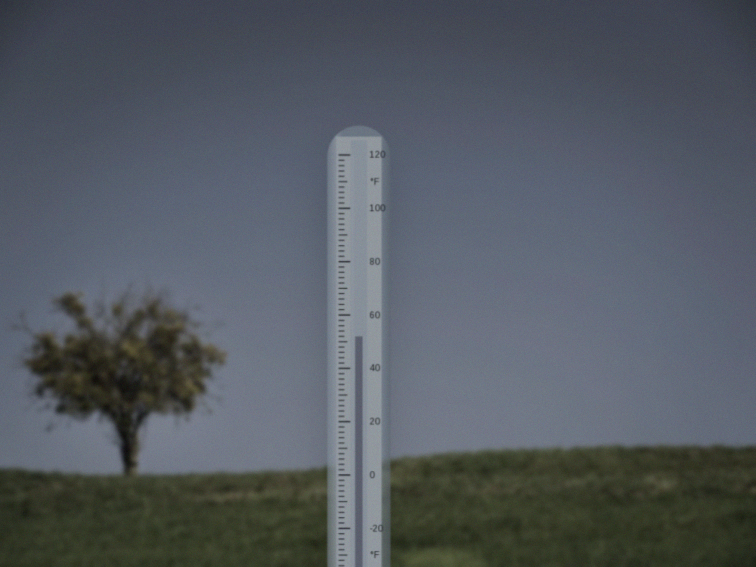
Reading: value=52 unit=°F
